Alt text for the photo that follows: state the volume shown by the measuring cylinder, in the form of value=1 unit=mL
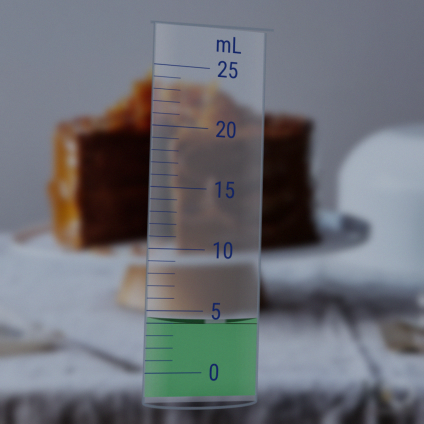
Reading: value=4 unit=mL
